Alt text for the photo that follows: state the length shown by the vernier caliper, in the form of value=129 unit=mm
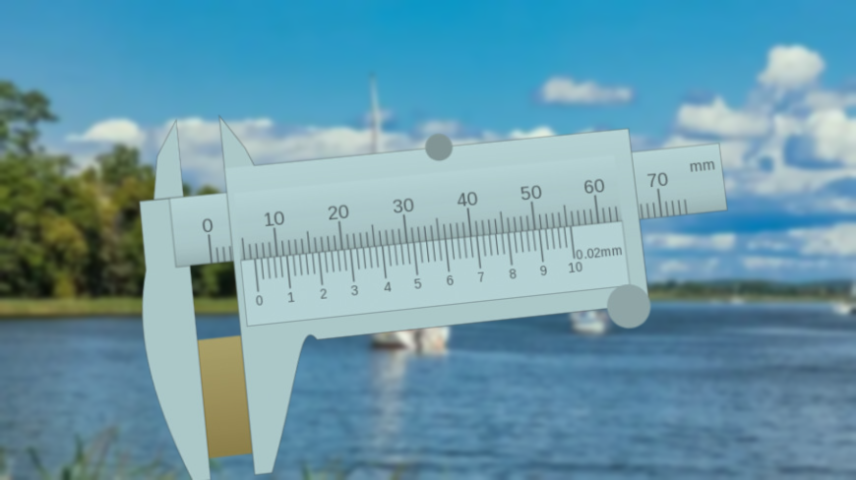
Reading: value=6.6 unit=mm
